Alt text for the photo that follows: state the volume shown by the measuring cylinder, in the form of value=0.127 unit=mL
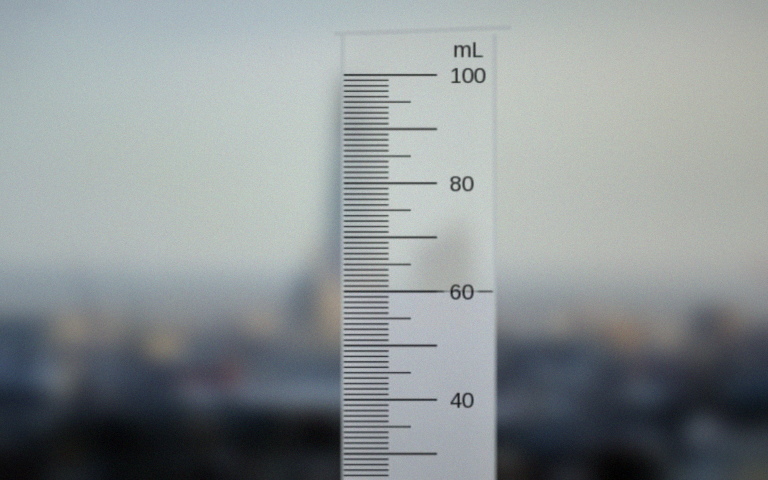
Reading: value=60 unit=mL
